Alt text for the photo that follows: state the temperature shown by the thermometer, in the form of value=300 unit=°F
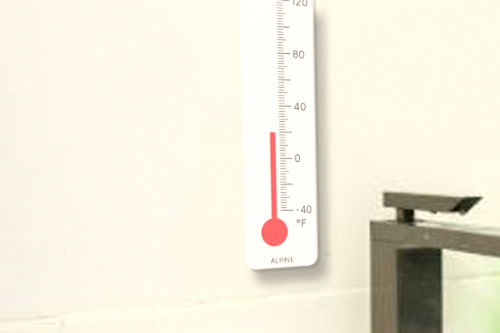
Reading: value=20 unit=°F
